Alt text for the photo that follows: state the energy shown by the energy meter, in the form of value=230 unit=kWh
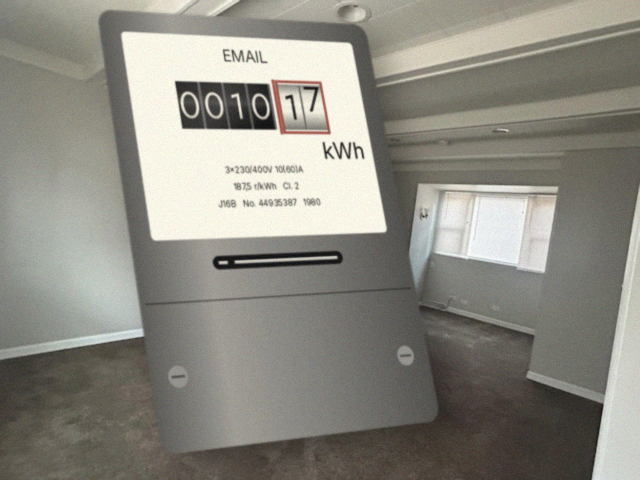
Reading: value=10.17 unit=kWh
